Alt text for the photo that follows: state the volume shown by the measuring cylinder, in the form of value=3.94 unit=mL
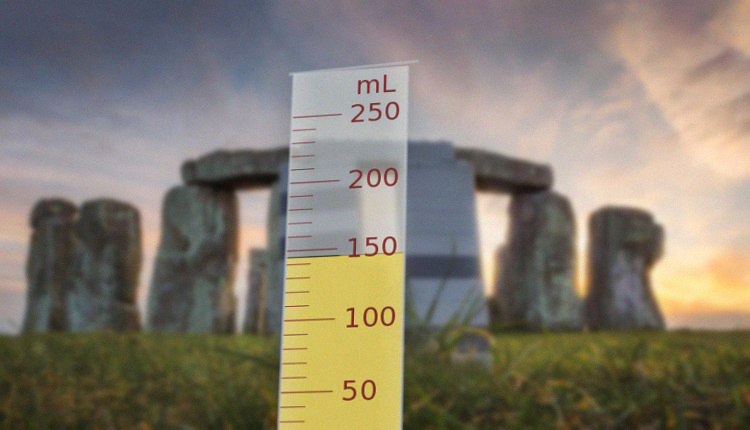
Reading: value=145 unit=mL
